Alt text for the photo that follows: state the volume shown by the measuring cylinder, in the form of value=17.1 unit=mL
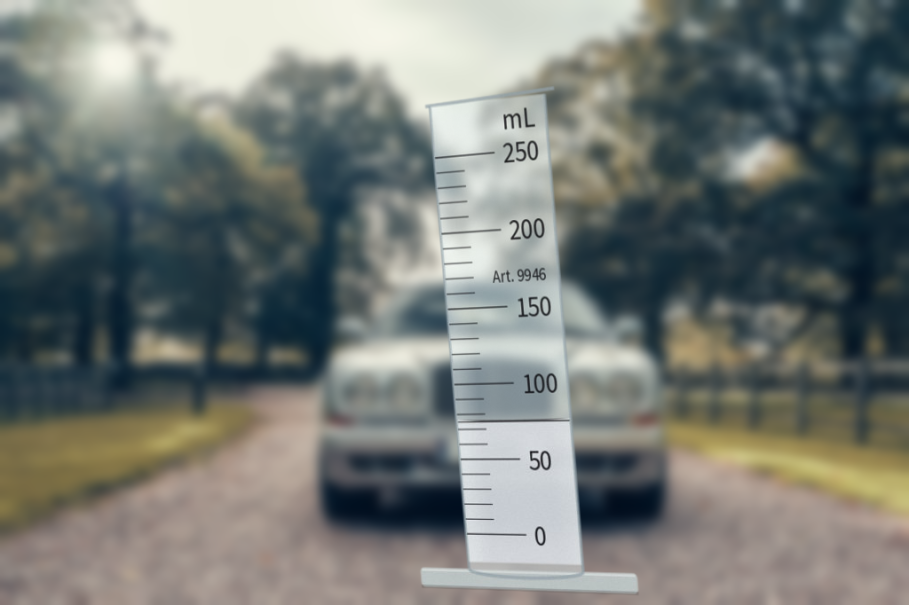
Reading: value=75 unit=mL
